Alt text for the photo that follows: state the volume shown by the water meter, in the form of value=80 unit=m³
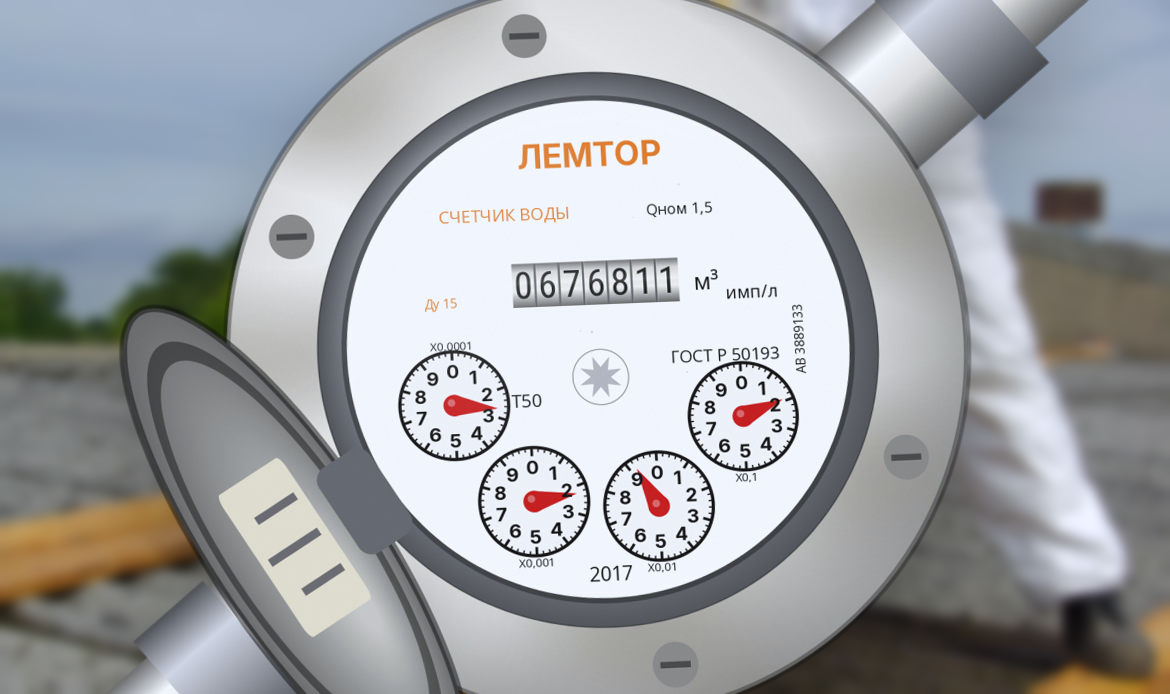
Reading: value=676811.1922 unit=m³
